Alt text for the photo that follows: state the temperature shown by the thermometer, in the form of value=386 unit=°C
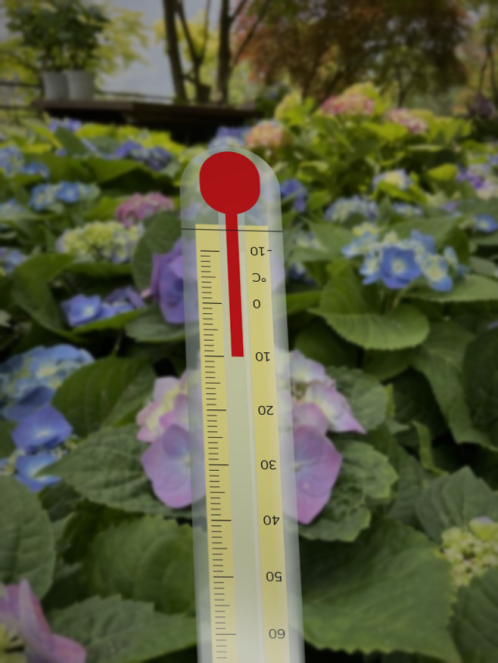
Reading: value=10 unit=°C
